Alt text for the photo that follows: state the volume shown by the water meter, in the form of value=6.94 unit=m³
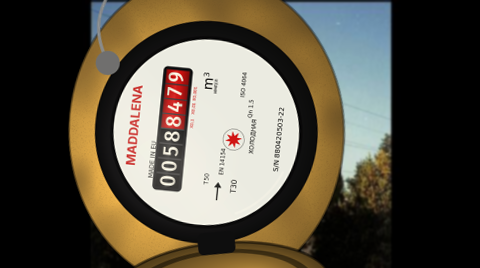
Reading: value=58.8479 unit=m³
